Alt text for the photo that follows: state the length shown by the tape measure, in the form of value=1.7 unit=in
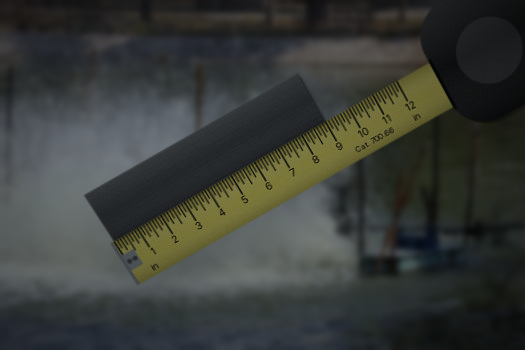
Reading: value=9 unit=in
